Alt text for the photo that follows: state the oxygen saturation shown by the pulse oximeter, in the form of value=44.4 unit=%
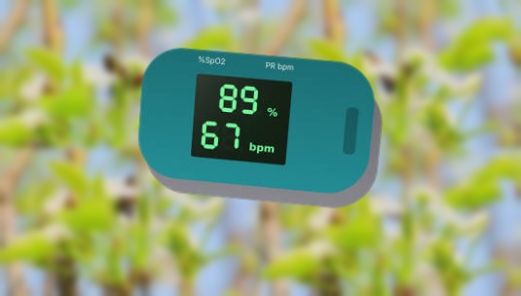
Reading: value=89 unit=%
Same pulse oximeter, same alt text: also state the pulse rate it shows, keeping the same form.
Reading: value=67 unit=bpm
